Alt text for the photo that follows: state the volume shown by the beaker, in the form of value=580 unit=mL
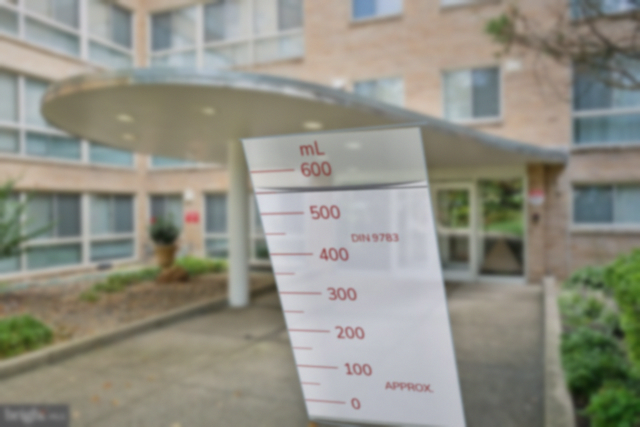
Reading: value=550 unit=mL
